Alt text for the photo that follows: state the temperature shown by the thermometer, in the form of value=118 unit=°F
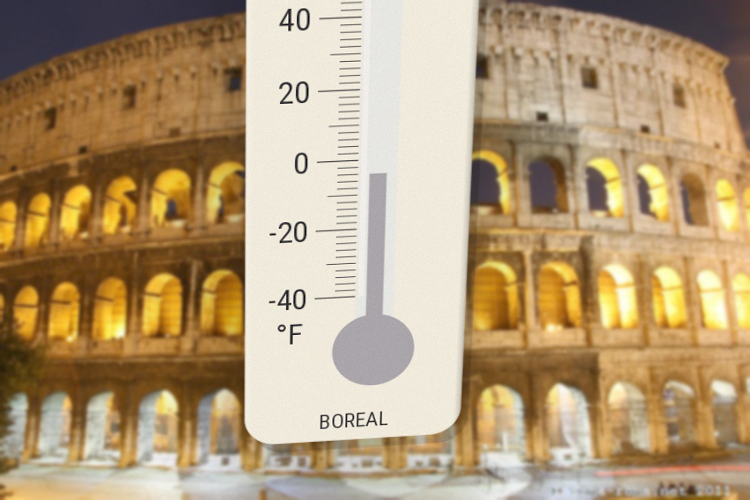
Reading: value=-4 unit=°F
